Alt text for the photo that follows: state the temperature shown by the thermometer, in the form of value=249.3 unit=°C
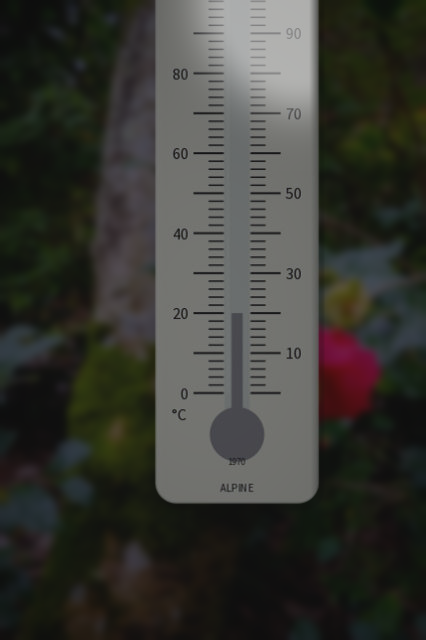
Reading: value=20 unit=°C
